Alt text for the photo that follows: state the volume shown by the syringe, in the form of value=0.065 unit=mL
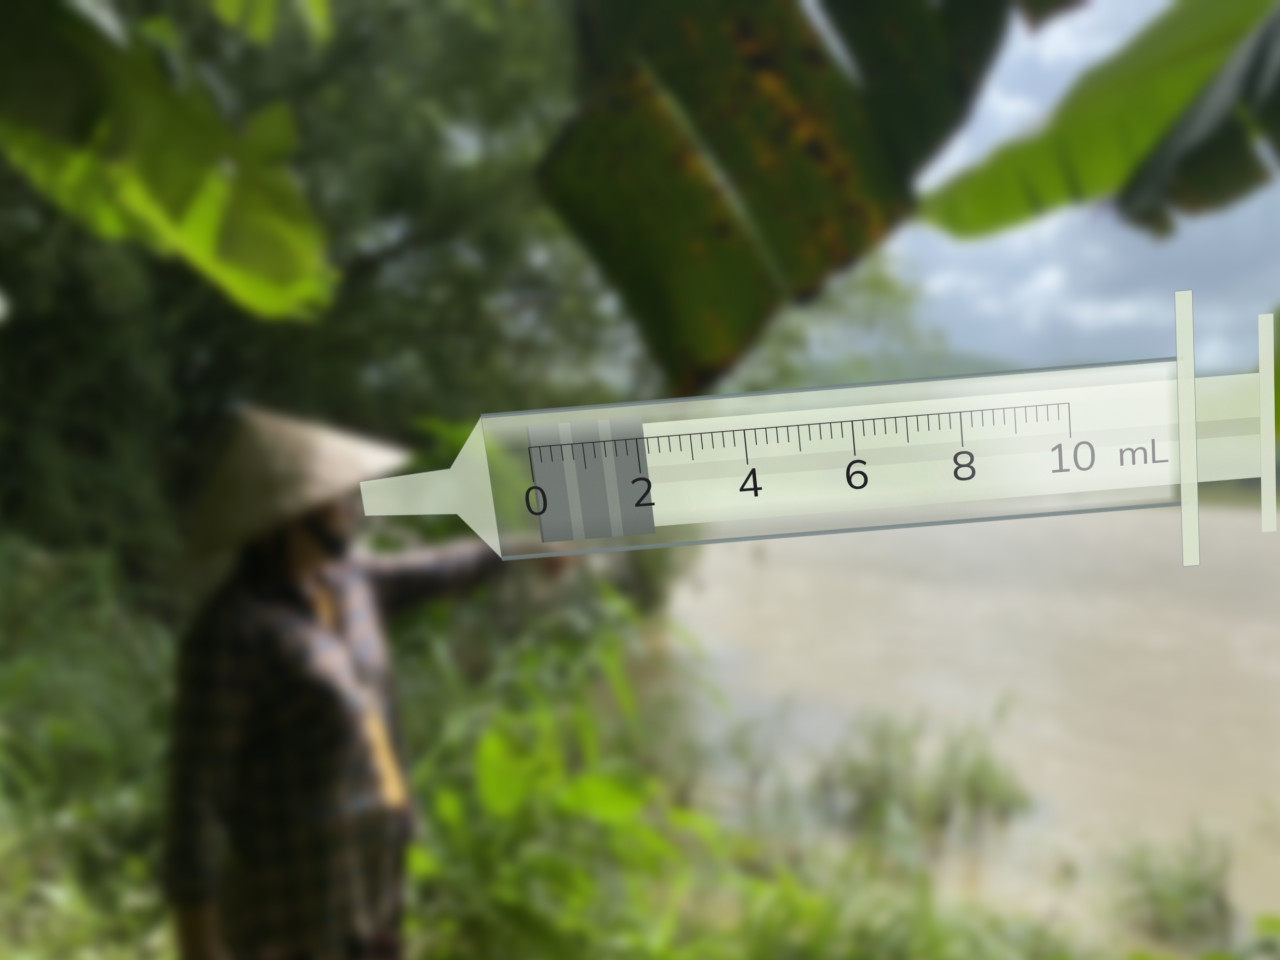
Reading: value=0 unit=mL
